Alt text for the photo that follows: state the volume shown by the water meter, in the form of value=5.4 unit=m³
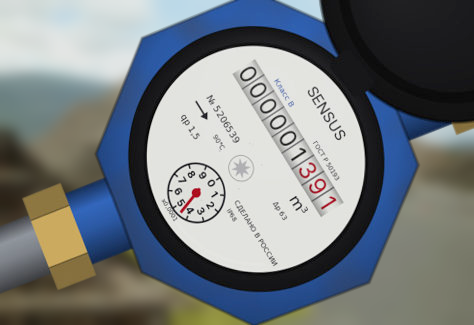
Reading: value=1.3914 unit=m³
